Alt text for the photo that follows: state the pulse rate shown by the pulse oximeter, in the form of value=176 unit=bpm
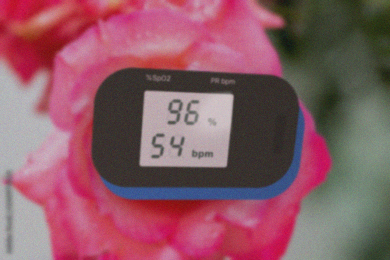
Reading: value=54 unit=bpm
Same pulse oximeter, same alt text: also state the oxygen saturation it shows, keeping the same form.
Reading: value=96 unit=%
